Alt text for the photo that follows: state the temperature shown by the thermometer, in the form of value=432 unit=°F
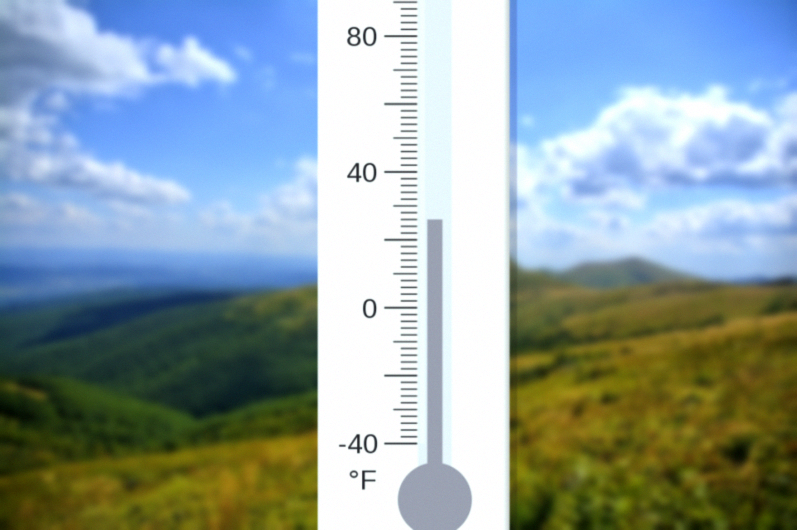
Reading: value=26 unit=°F
